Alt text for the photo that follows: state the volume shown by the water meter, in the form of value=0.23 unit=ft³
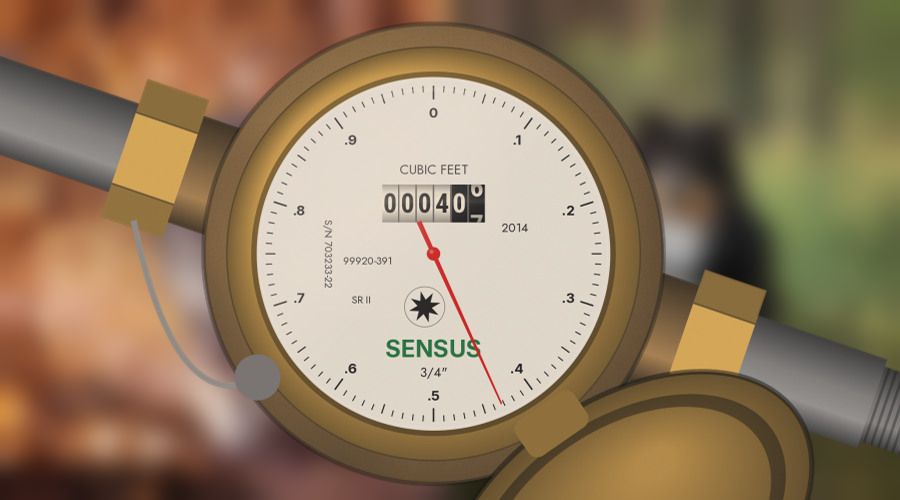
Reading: value=406.43 unit=ft³
